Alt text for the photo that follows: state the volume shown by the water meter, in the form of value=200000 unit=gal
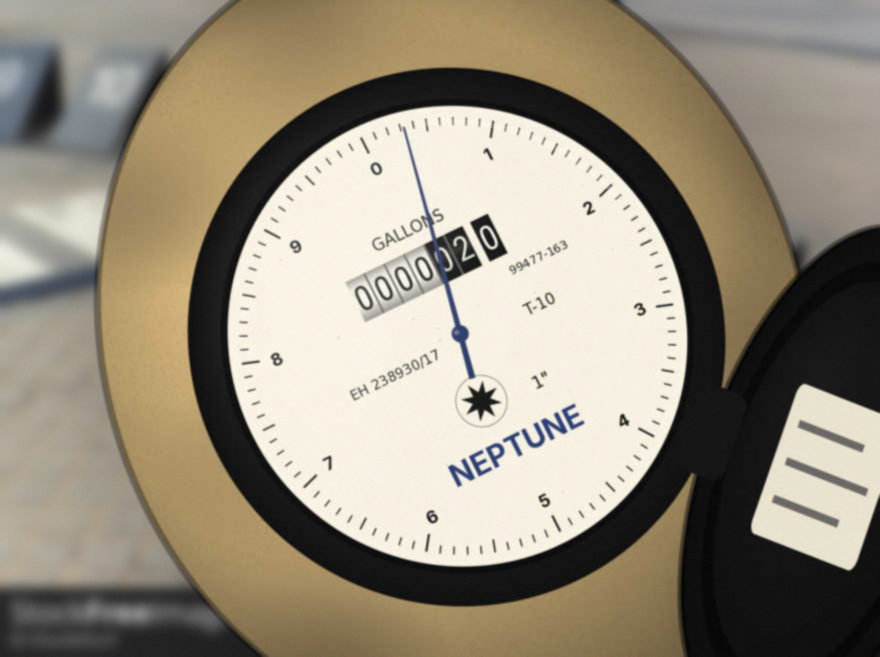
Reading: value=20.3 unit=gal
